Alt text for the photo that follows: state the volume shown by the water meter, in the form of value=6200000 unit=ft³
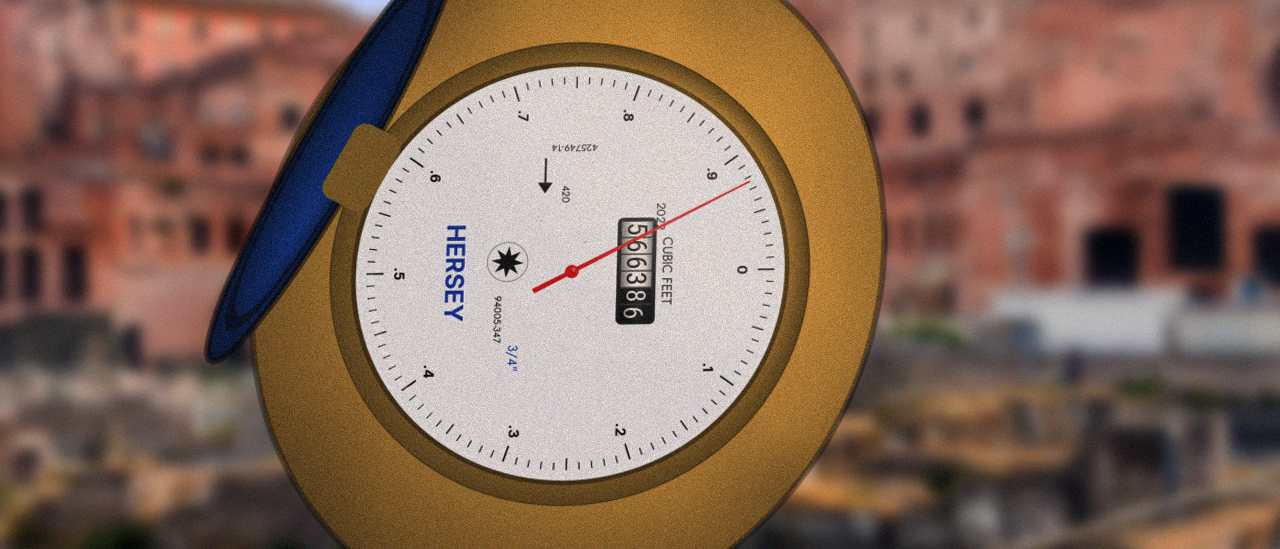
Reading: value=566385.92 unit=ft³
